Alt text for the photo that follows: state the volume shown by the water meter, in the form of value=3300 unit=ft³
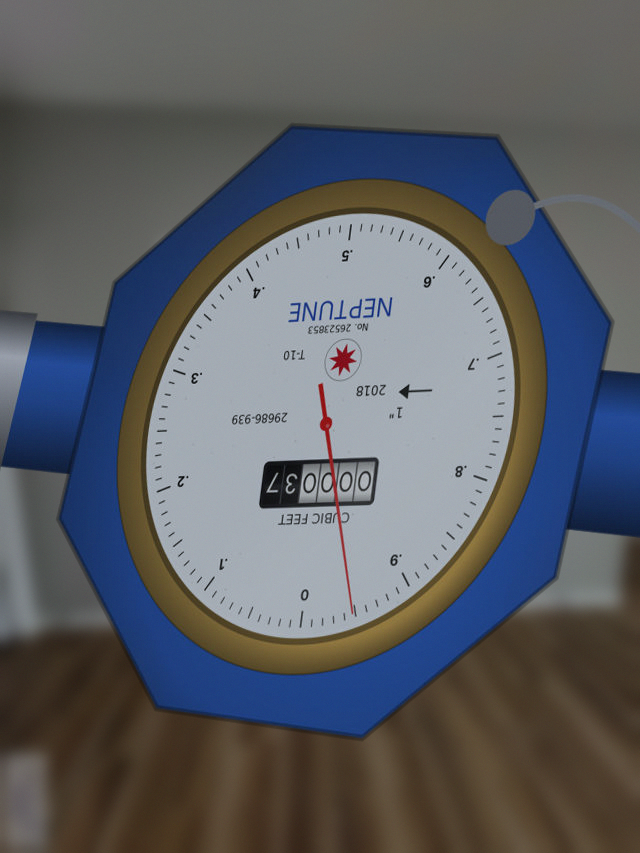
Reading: value=36.95 unit=ft³
